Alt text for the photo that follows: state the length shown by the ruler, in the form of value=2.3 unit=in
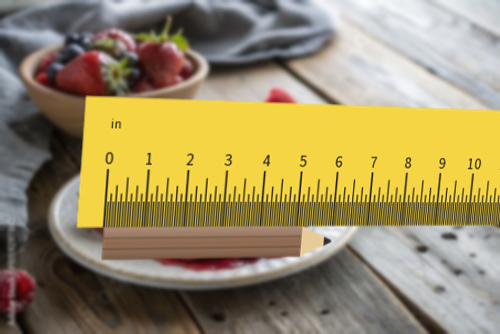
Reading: value=6 unit=in
